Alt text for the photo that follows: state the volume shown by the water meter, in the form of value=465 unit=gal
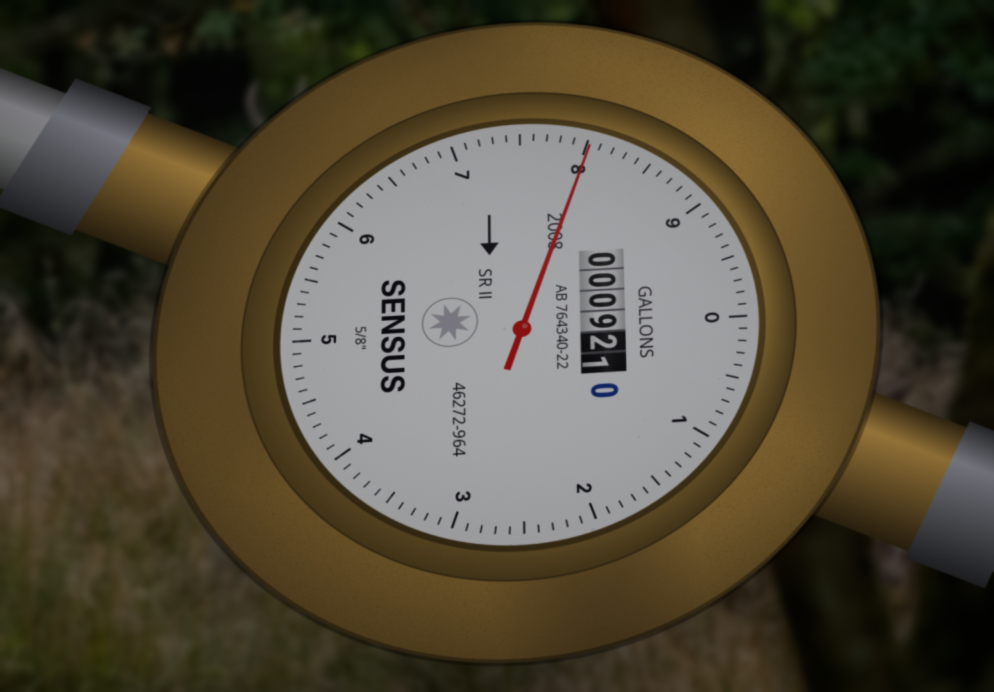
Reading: value=9208.0 unit=gal
